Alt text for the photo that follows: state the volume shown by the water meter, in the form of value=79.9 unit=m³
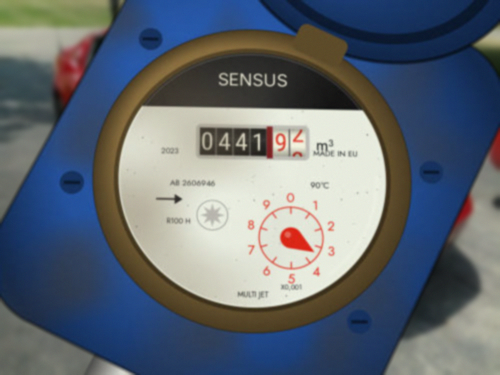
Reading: value=441.923 unit=m³
